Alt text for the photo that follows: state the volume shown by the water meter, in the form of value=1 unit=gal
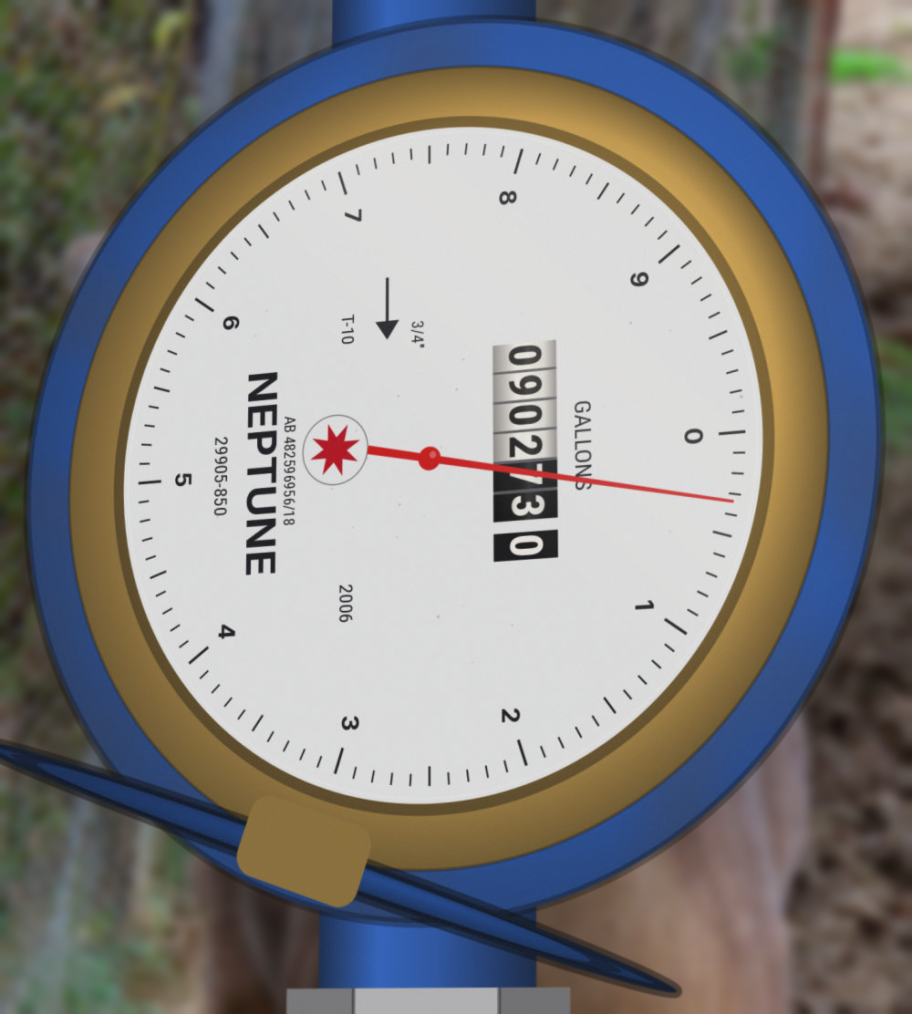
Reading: value=902730.3 unit=gal
